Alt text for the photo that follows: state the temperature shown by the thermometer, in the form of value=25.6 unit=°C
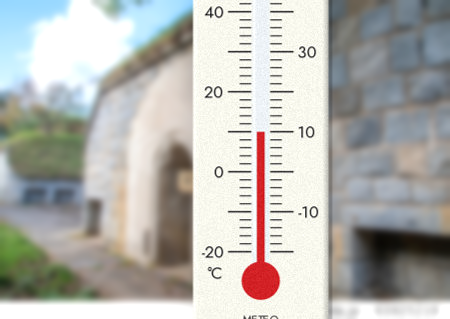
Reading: value=10 unit=°C
